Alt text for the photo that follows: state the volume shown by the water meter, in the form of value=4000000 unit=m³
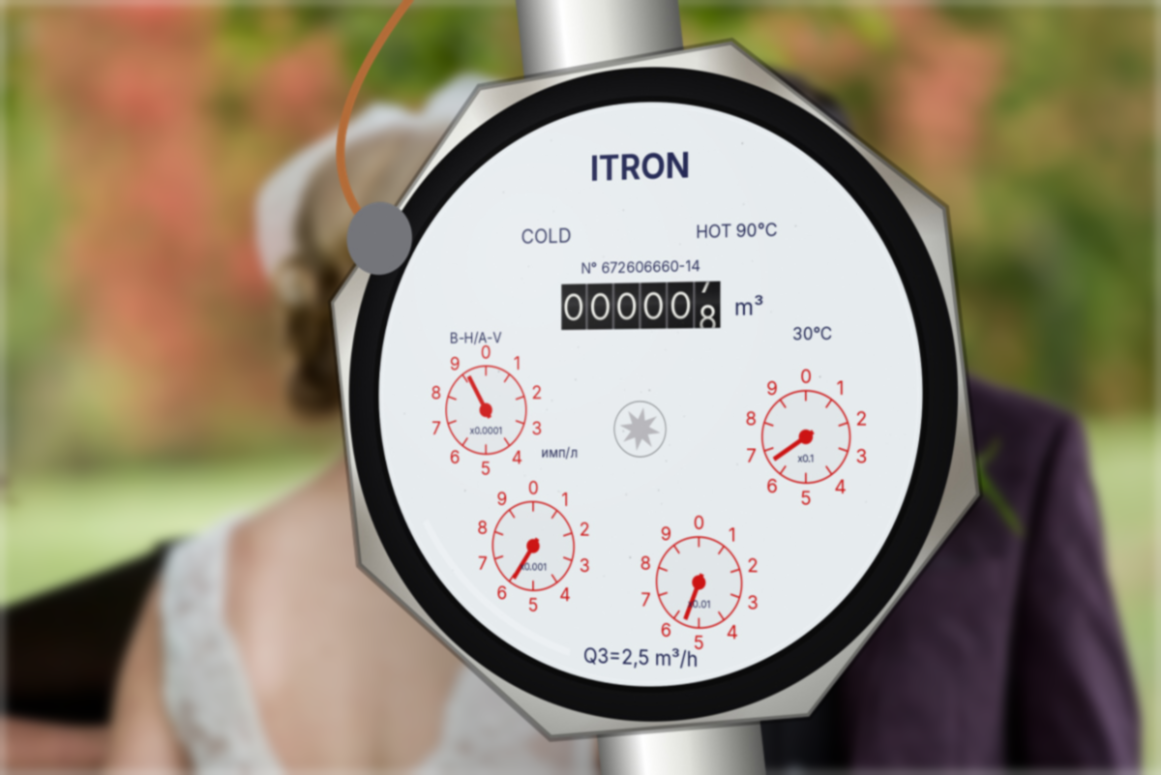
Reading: value=7.6559 unit=m³
